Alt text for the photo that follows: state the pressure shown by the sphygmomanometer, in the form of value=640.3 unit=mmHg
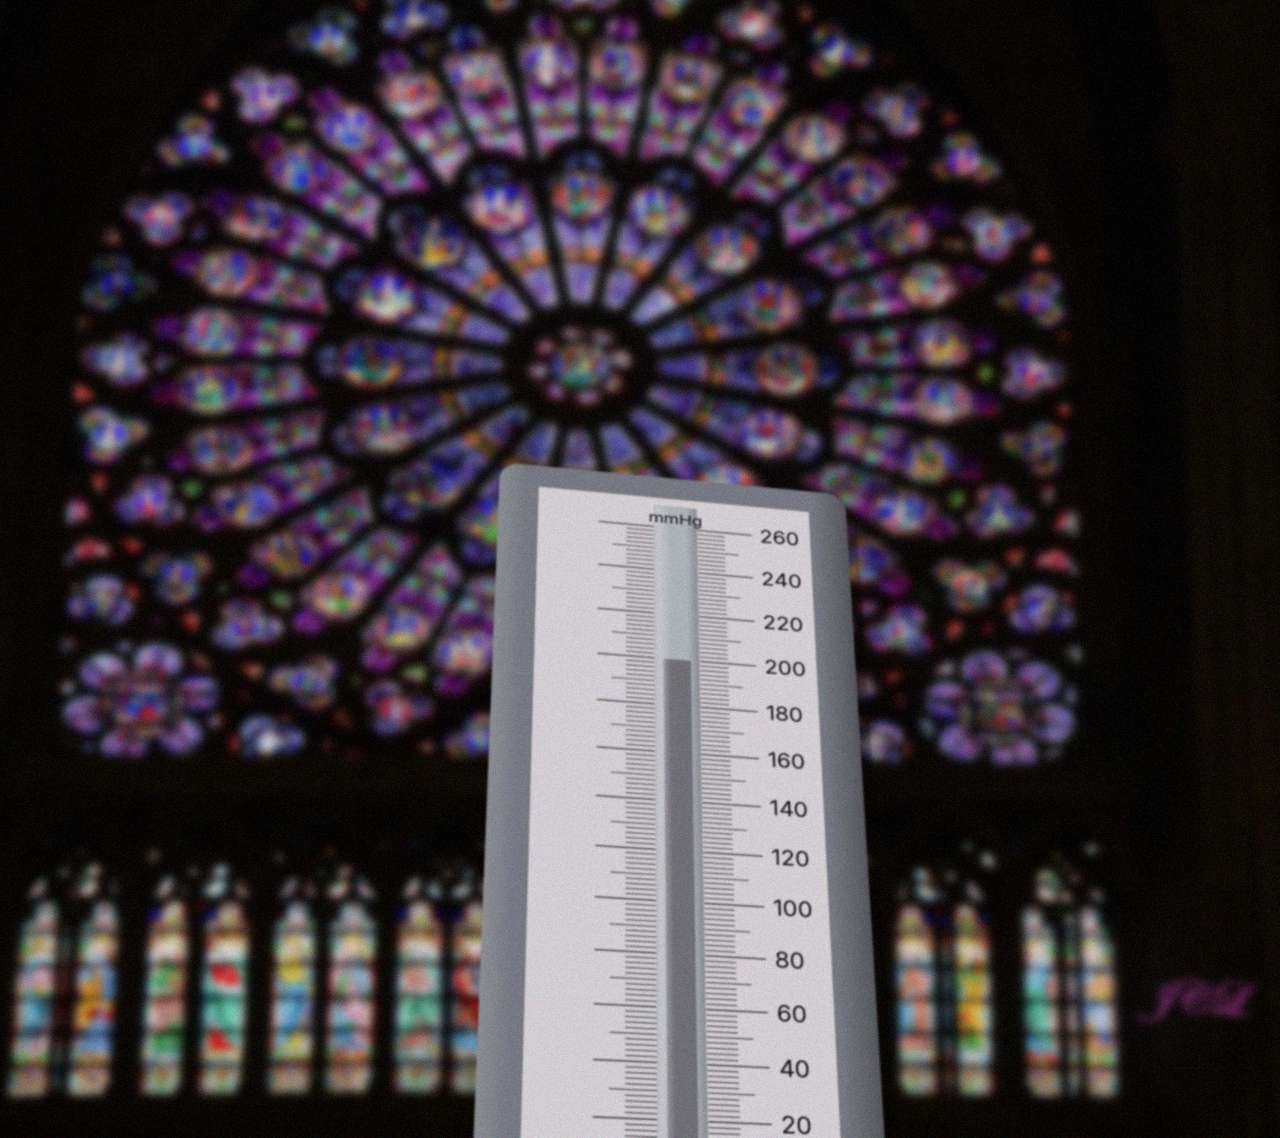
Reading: value=200 unit=mmHg
